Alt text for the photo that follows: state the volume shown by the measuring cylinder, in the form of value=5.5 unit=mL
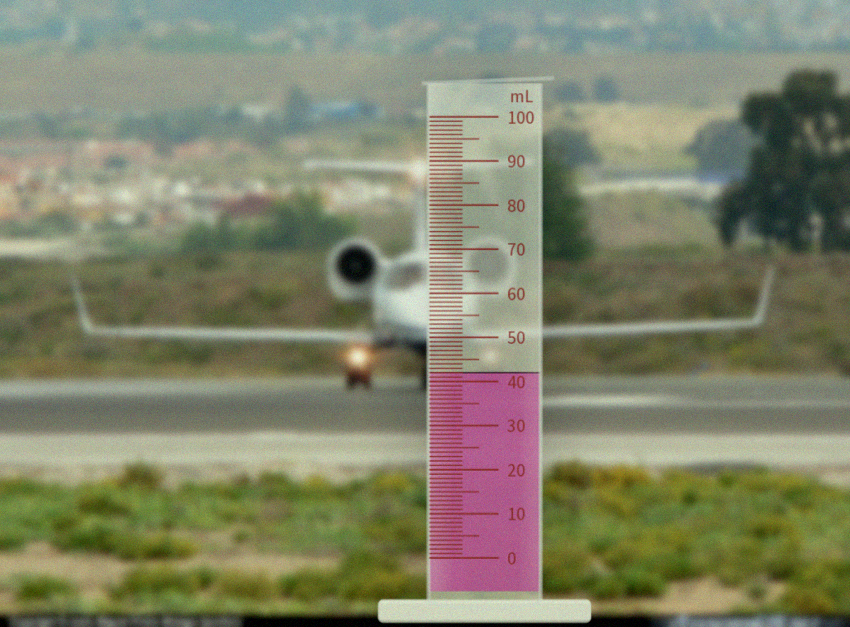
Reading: value=42 unit=mL
